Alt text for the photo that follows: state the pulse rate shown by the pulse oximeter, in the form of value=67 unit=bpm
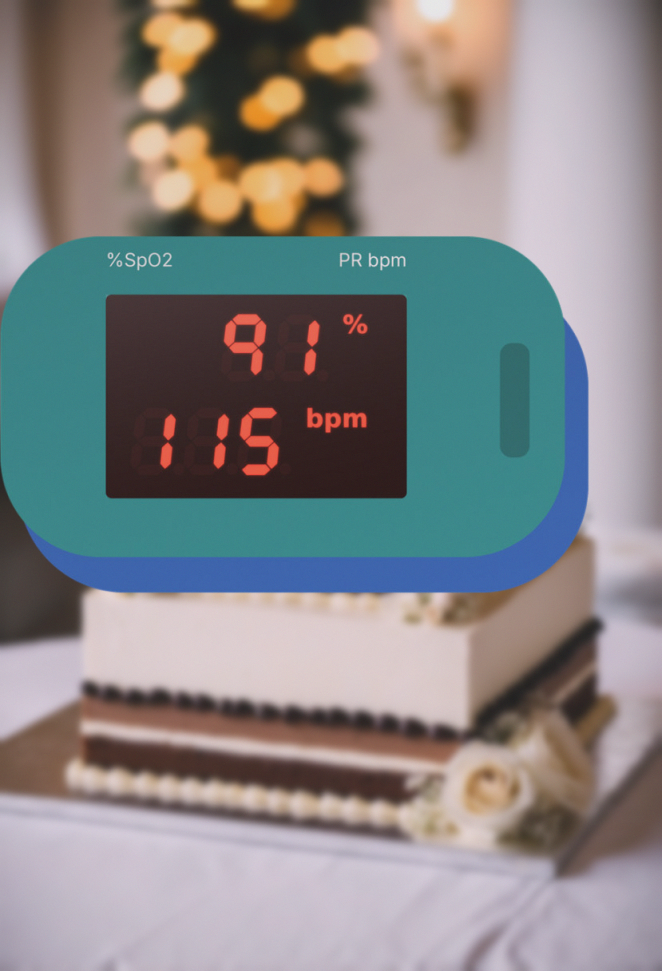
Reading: value=115 unit=bpm
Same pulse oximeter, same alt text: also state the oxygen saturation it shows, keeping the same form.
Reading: value=91 unit=%
